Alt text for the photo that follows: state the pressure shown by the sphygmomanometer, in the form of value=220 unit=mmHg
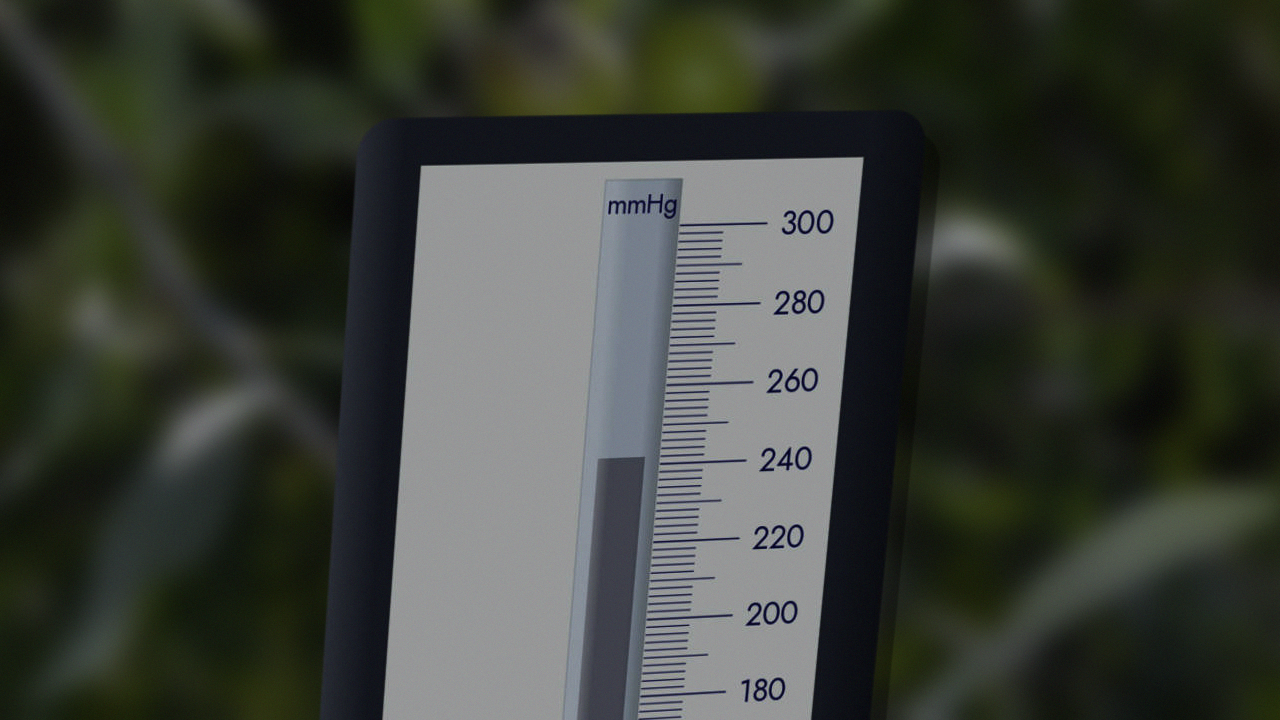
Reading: value=242 unit=mmHg
